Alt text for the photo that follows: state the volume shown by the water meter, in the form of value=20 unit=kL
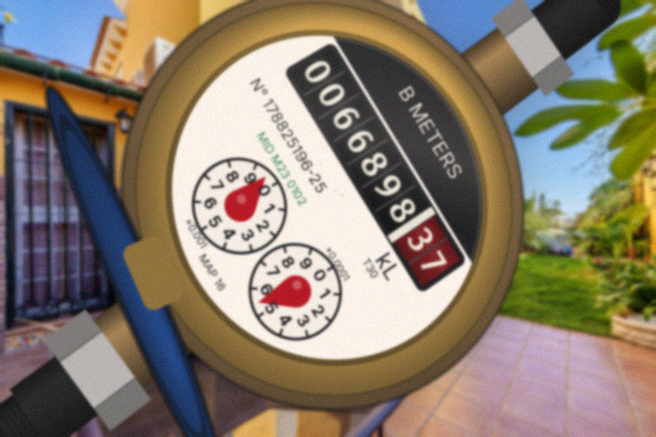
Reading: value=66898.3695 unit=kL
